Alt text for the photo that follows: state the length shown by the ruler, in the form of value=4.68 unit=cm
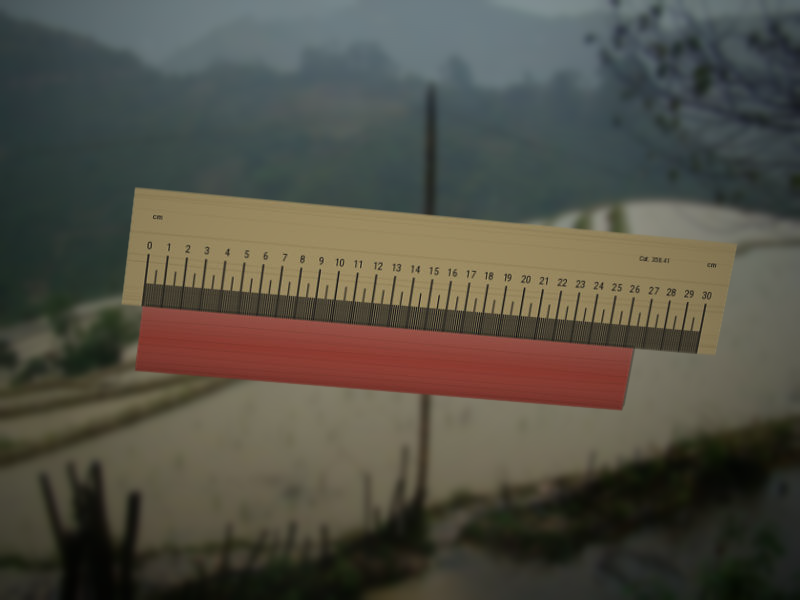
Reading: value=26.5 unit=cm
